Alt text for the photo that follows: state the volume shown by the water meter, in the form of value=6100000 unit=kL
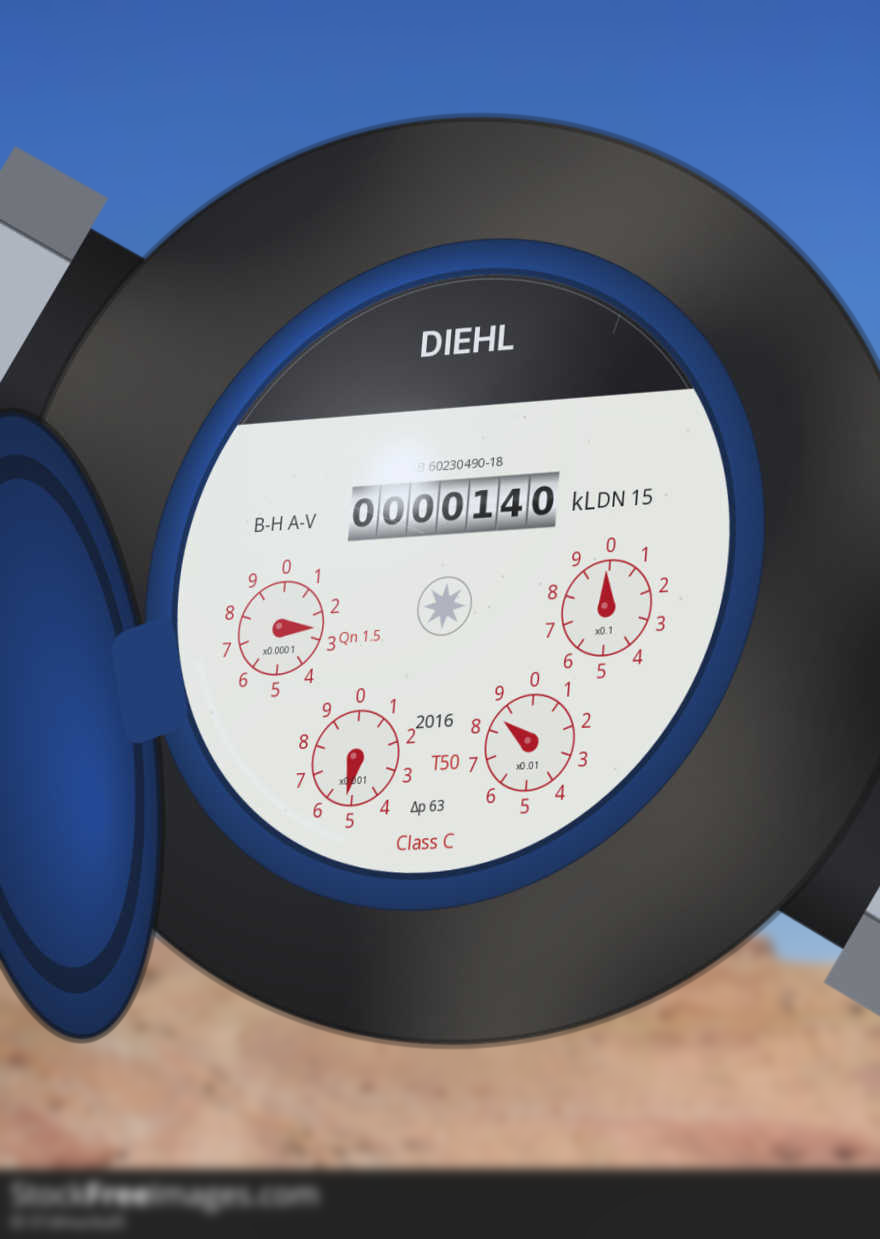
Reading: value=139.9852 unit=kL
